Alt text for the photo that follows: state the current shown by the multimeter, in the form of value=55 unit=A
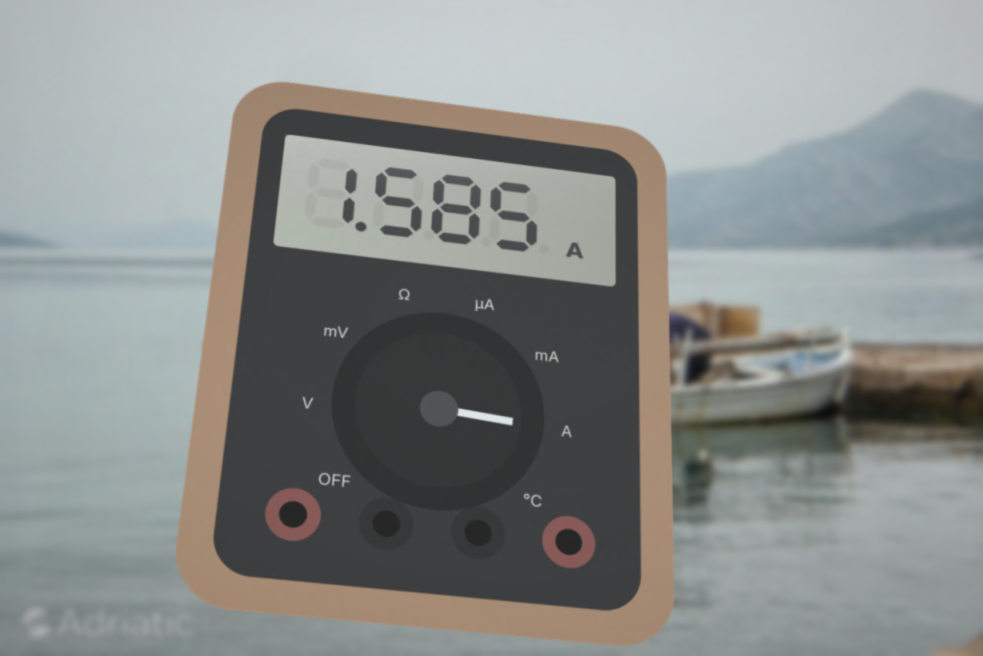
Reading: value=1.585 unit=A
